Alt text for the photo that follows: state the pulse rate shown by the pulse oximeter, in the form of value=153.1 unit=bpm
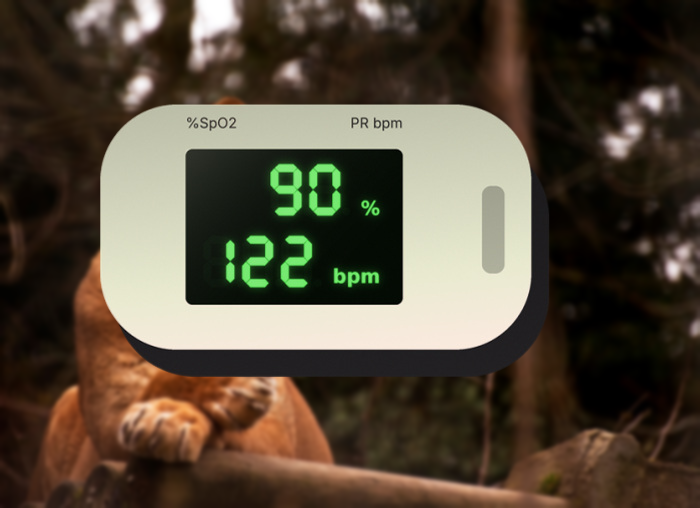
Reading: value=122 unit=bpm
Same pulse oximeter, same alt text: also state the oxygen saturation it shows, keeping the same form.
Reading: value=90 unit=%
